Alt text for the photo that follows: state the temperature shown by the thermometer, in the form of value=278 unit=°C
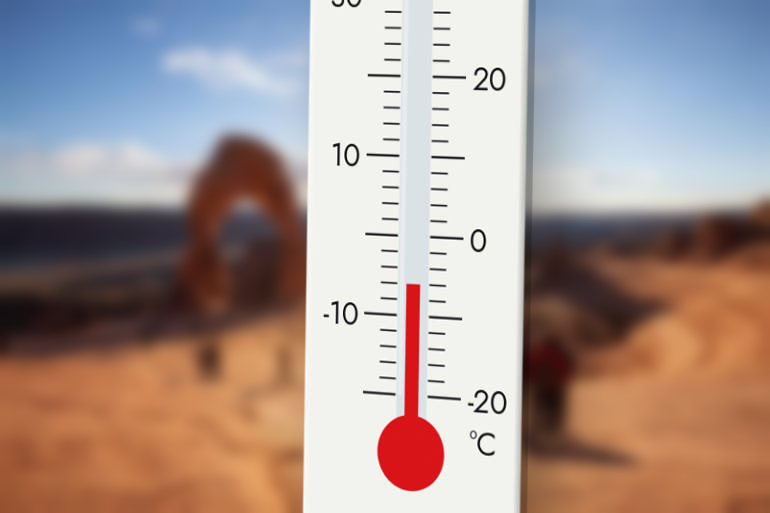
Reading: value=-6 unit=°C
